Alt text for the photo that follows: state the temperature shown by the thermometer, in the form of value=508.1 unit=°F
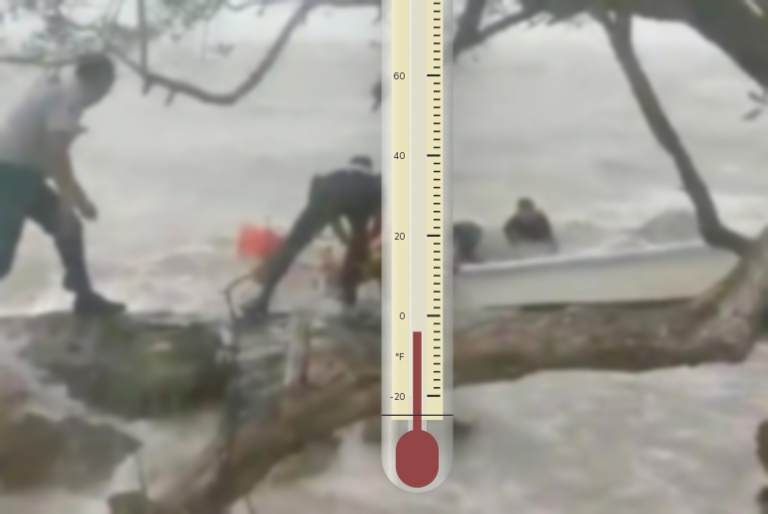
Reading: value=-4 unit=°F
